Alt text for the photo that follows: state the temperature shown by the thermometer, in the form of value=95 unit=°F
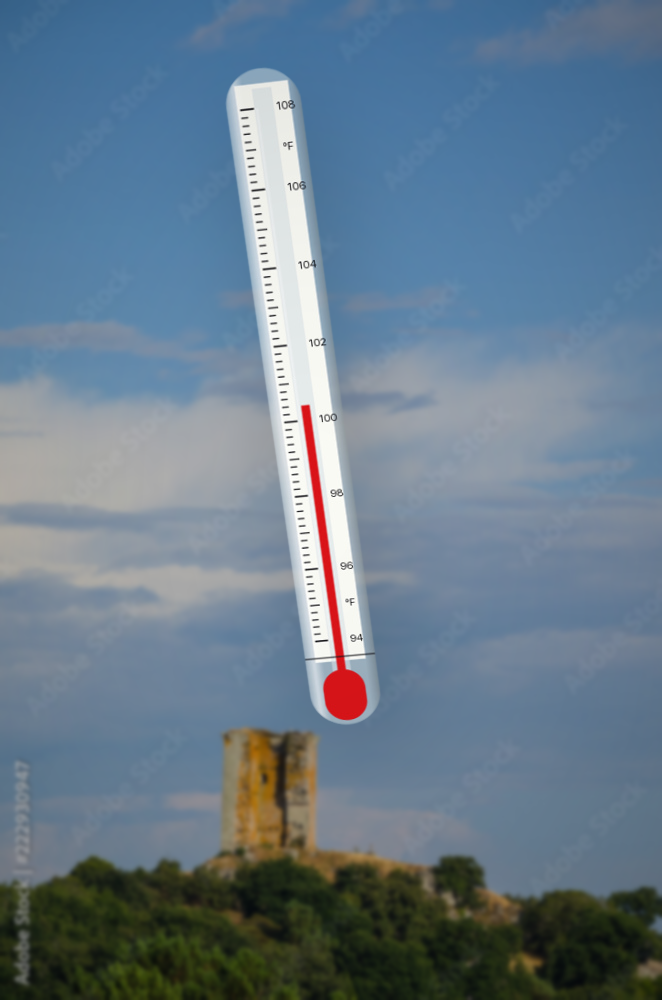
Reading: value=100.4 unit=°F
